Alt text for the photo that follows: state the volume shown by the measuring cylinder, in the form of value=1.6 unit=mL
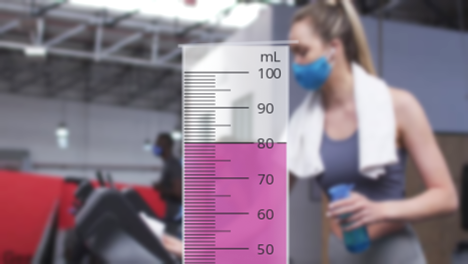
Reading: value=80 unit=mL
